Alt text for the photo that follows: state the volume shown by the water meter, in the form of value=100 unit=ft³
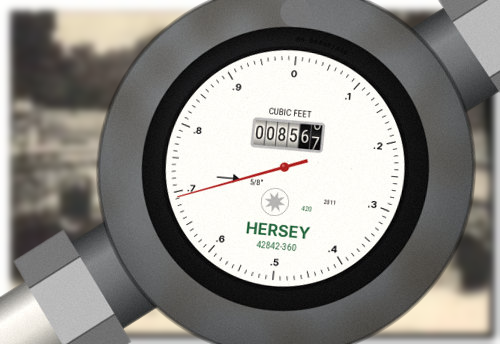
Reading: value=8566.69 unit=ft³
